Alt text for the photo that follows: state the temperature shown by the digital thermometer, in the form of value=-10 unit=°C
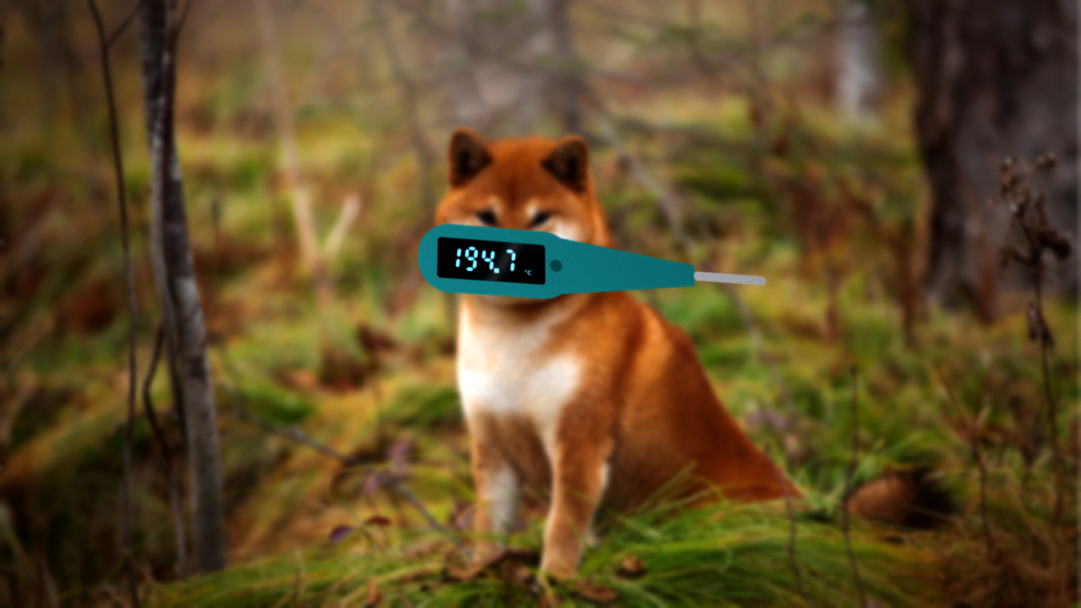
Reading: value=194.7 unit=°C
